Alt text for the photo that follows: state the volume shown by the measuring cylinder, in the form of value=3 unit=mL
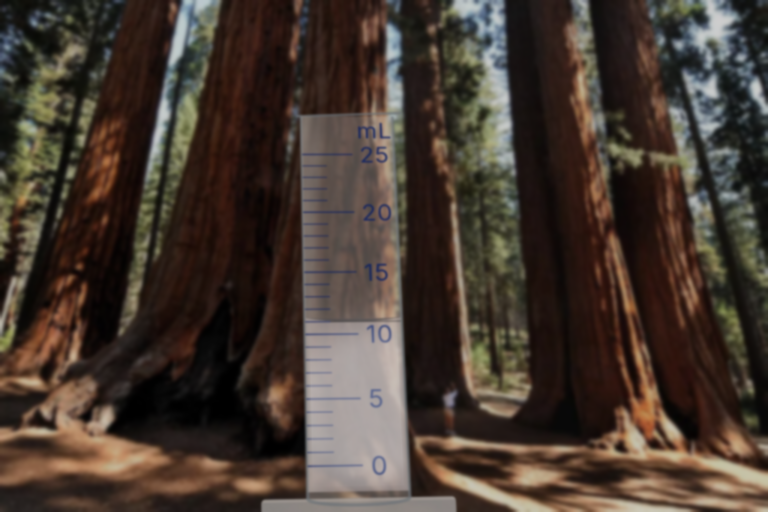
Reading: value=11 unit=mL
